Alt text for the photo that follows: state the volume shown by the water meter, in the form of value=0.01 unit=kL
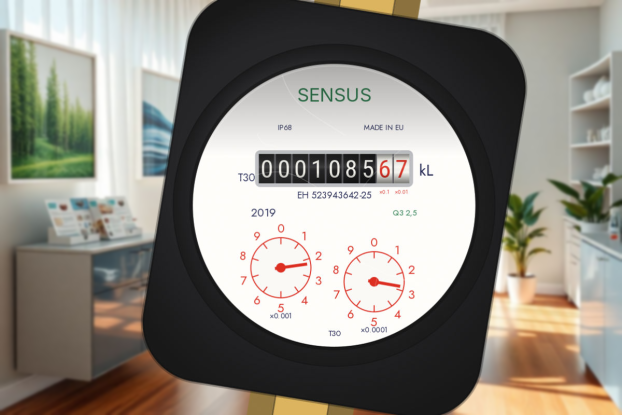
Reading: value=1085.6722 unit=kL
